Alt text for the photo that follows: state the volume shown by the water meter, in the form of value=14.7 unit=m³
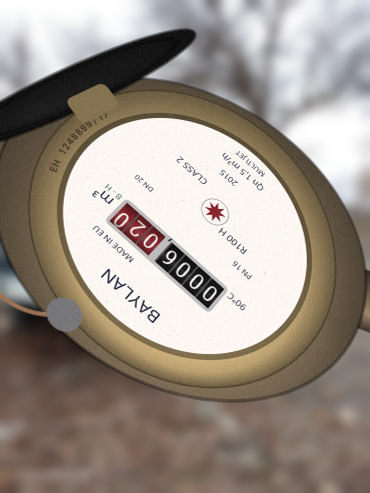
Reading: value=6.020 unit=m³
